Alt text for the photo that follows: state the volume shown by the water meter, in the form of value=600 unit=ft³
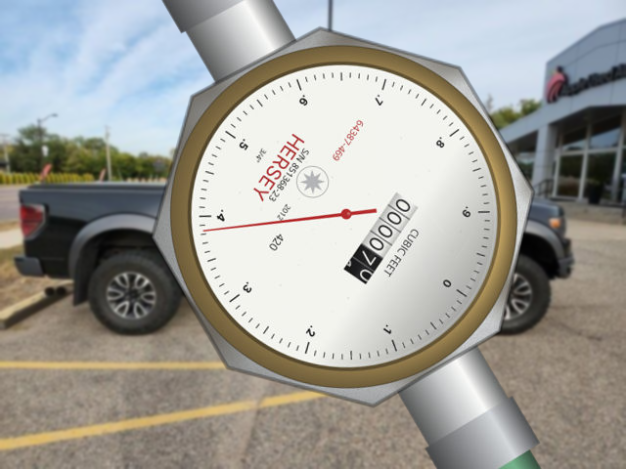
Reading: value=70.38 unit=ft³
